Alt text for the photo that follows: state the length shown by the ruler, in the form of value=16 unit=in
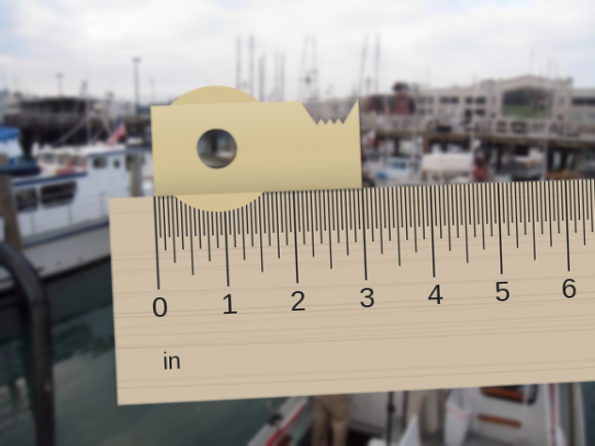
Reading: value=3 unit=in
